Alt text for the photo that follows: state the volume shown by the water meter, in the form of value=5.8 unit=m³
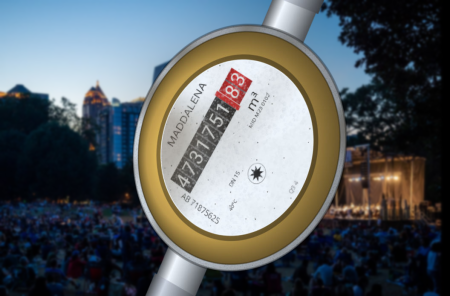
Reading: value=4731751.83 unit=m³
